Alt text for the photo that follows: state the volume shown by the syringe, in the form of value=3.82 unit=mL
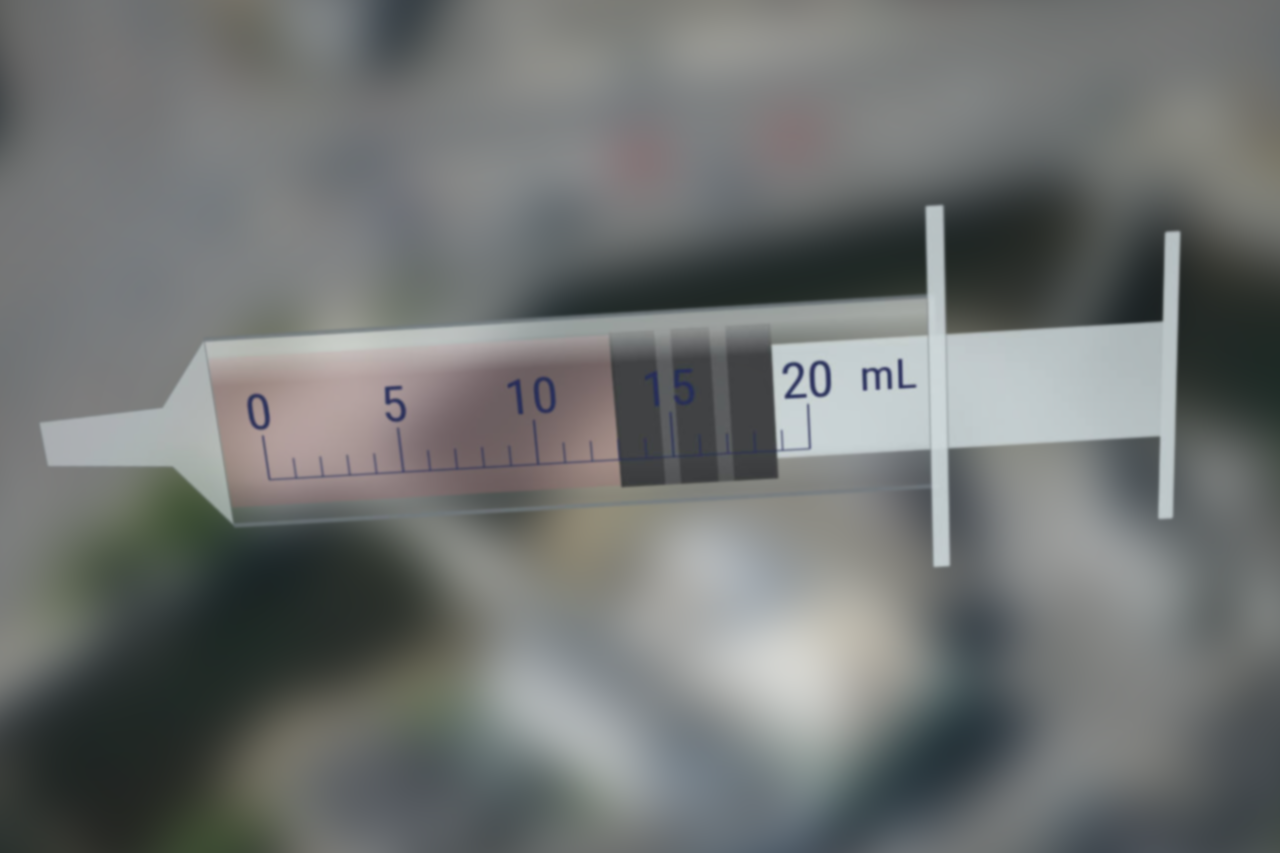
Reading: value=13 unit=mL
